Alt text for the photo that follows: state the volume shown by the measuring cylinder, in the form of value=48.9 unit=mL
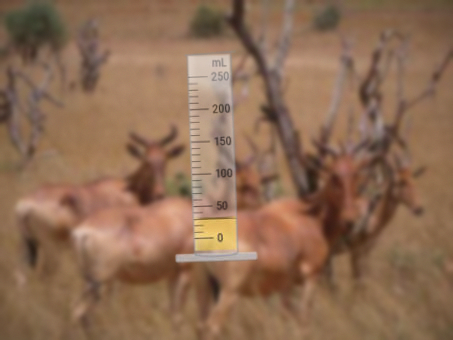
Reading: value=30 unit=mL
